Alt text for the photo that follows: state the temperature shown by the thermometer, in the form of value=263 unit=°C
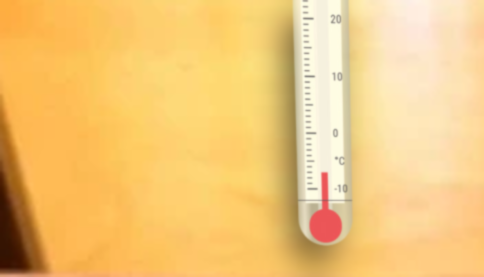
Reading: value=-7 unit=°C
